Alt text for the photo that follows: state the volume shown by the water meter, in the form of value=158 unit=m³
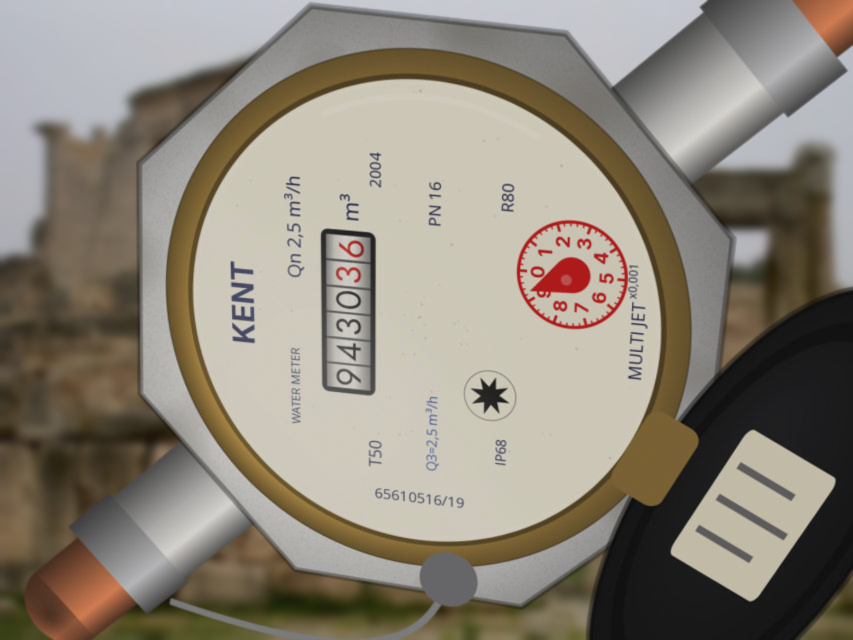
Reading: value=9430.359 unit=m³
